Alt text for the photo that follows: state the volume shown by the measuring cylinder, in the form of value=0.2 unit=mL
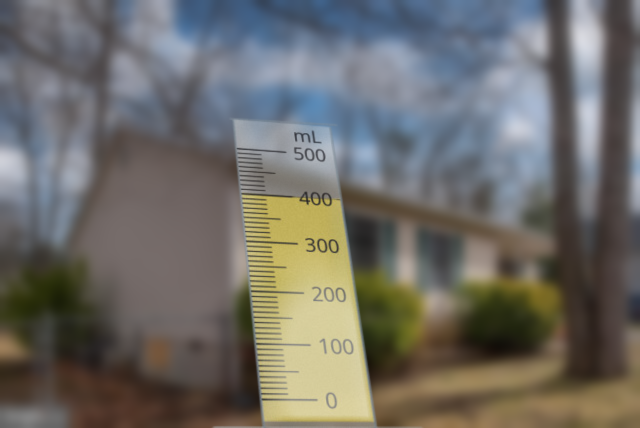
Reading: value=400 unit=mL
